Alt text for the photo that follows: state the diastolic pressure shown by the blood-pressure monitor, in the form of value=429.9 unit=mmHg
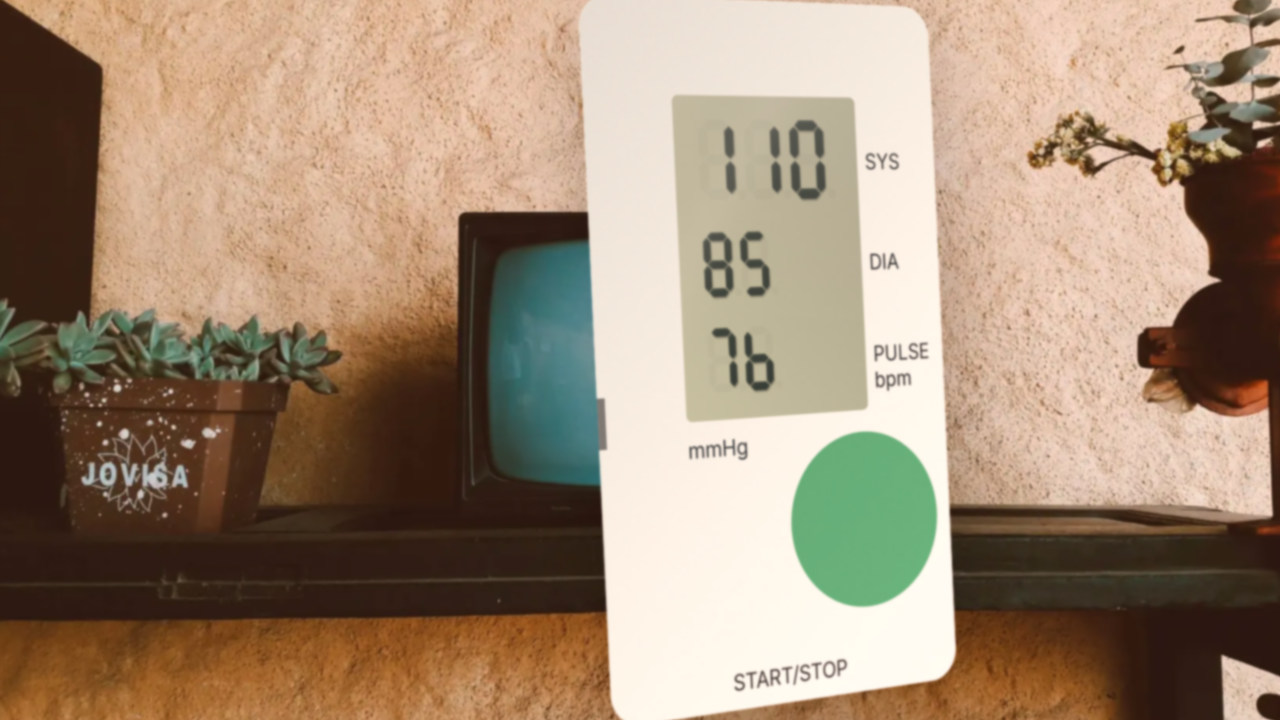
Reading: value=85 unit=mmHg
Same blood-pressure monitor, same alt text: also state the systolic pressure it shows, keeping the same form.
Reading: value=110 unit=mmHg
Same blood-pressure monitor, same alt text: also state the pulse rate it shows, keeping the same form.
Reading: value=76 unit=bpm
